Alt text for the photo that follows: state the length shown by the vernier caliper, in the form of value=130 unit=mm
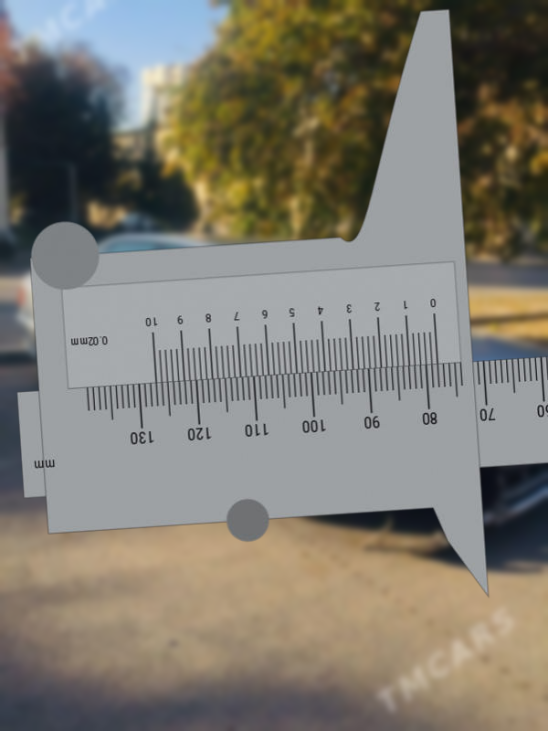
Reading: value=78.0 unit=mm
